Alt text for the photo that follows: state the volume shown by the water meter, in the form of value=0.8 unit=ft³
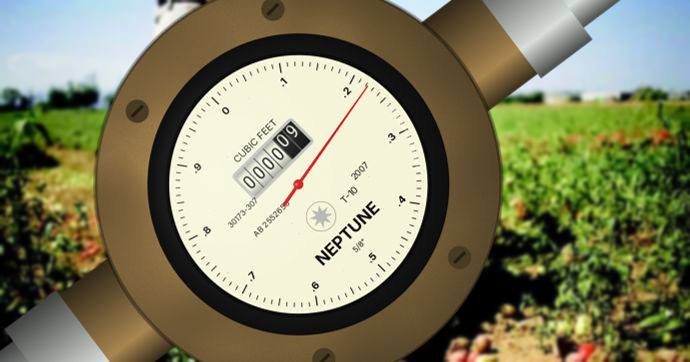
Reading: value=9.22 unit=ft³
